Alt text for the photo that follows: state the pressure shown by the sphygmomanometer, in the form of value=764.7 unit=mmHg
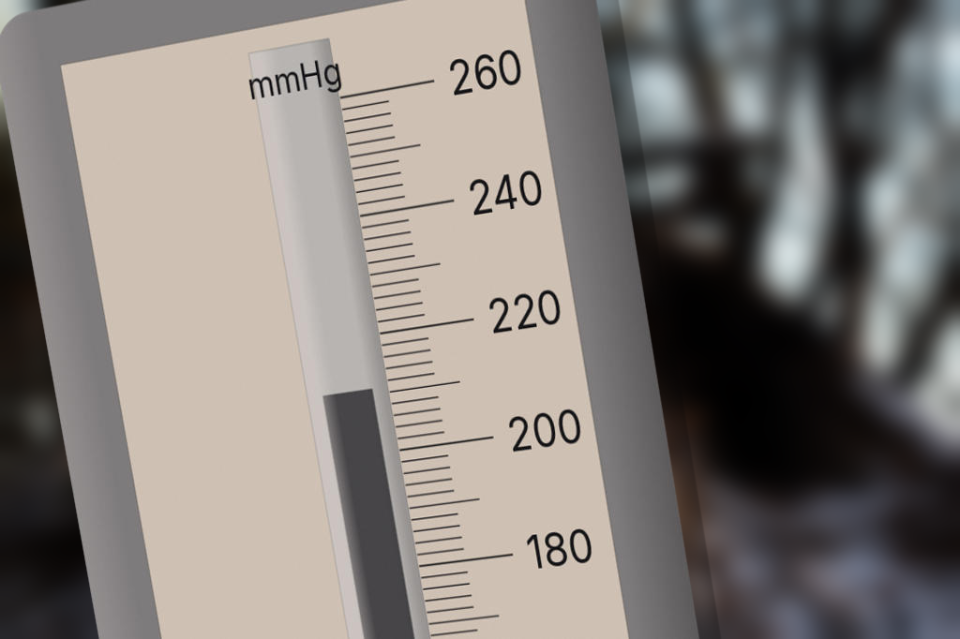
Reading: value=211 unit=mmHg
